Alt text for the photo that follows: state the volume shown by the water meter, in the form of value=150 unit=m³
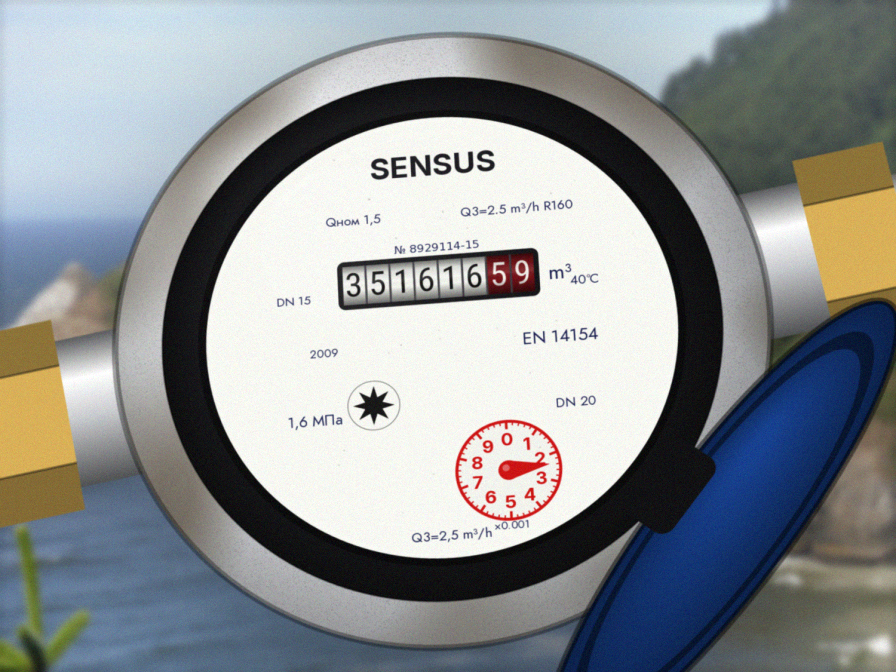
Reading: value=351616.592 unit=m³
